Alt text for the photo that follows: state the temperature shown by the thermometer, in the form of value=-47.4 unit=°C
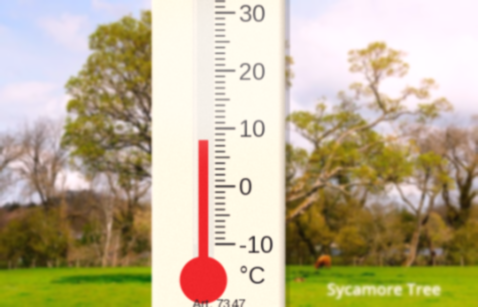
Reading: value=8 unit=°C
